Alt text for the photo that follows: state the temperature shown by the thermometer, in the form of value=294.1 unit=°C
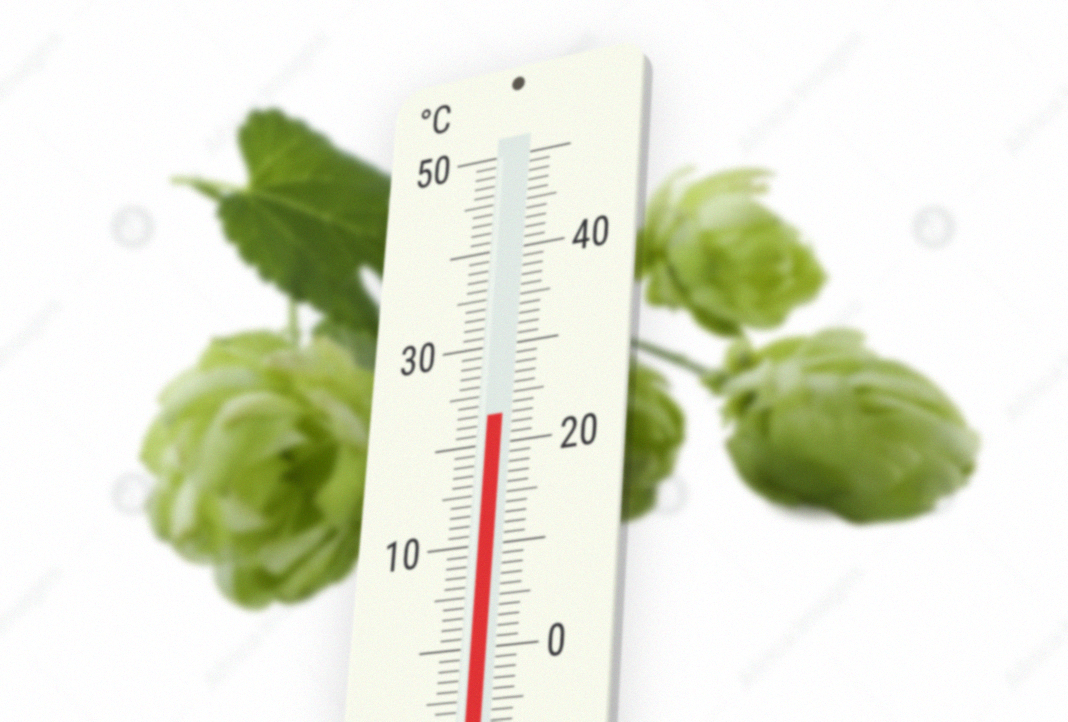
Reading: value=23 unit=°C
